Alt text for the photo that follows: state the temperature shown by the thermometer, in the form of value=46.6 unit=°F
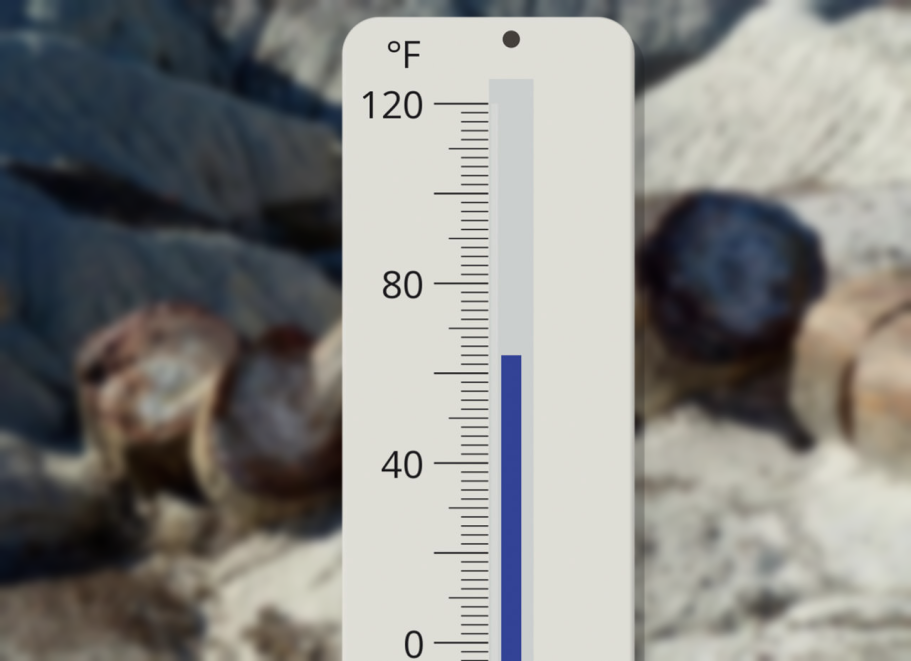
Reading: value=64 unit=°F
